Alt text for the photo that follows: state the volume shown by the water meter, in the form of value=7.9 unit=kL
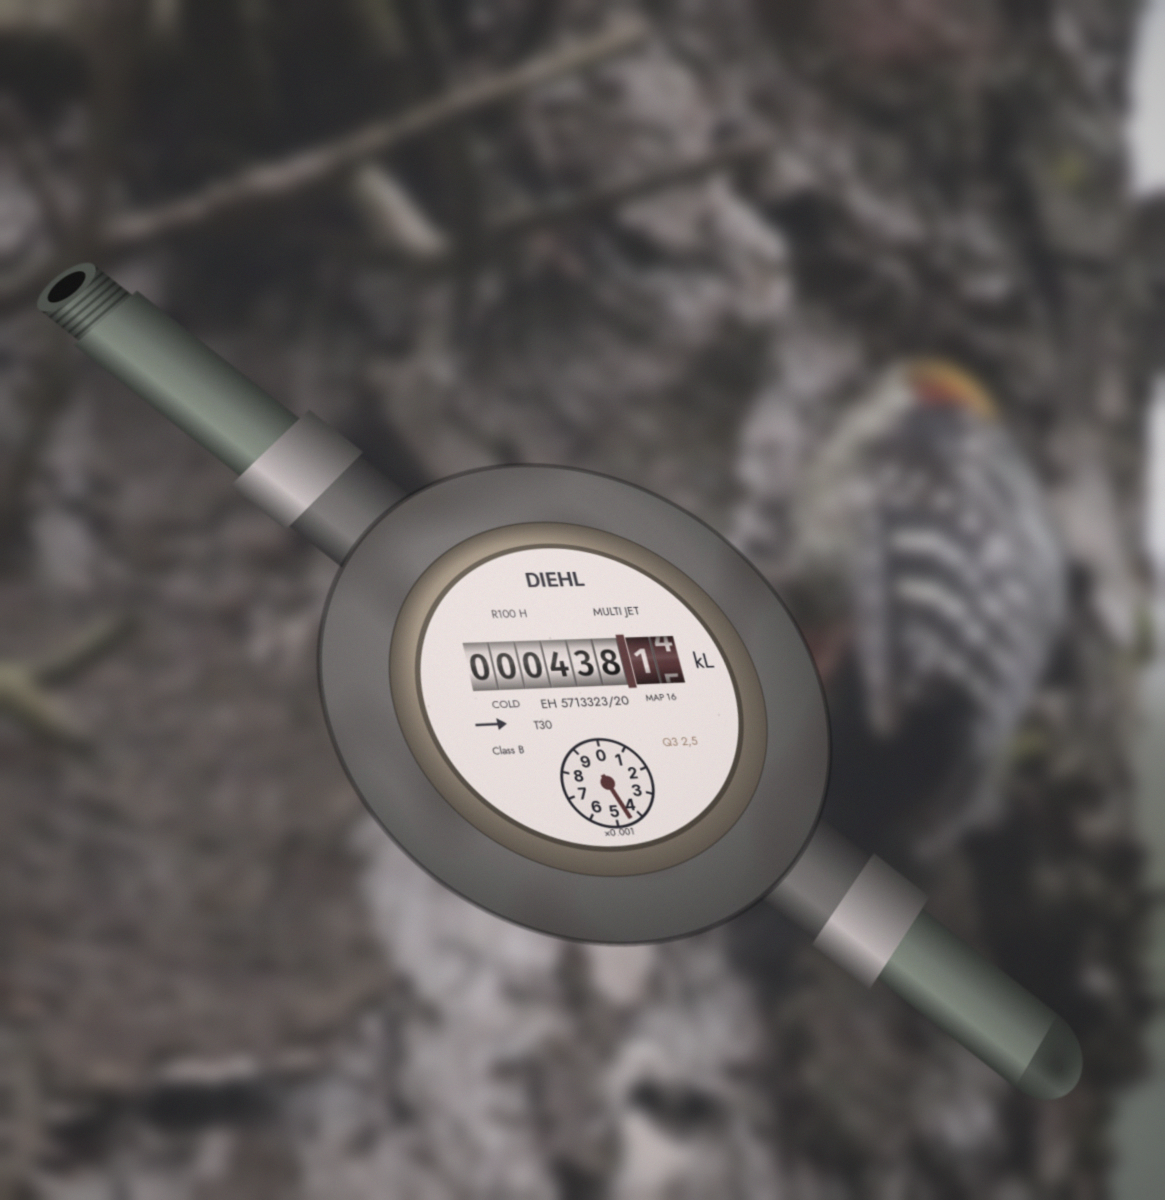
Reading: value=438.144 unit=kL
